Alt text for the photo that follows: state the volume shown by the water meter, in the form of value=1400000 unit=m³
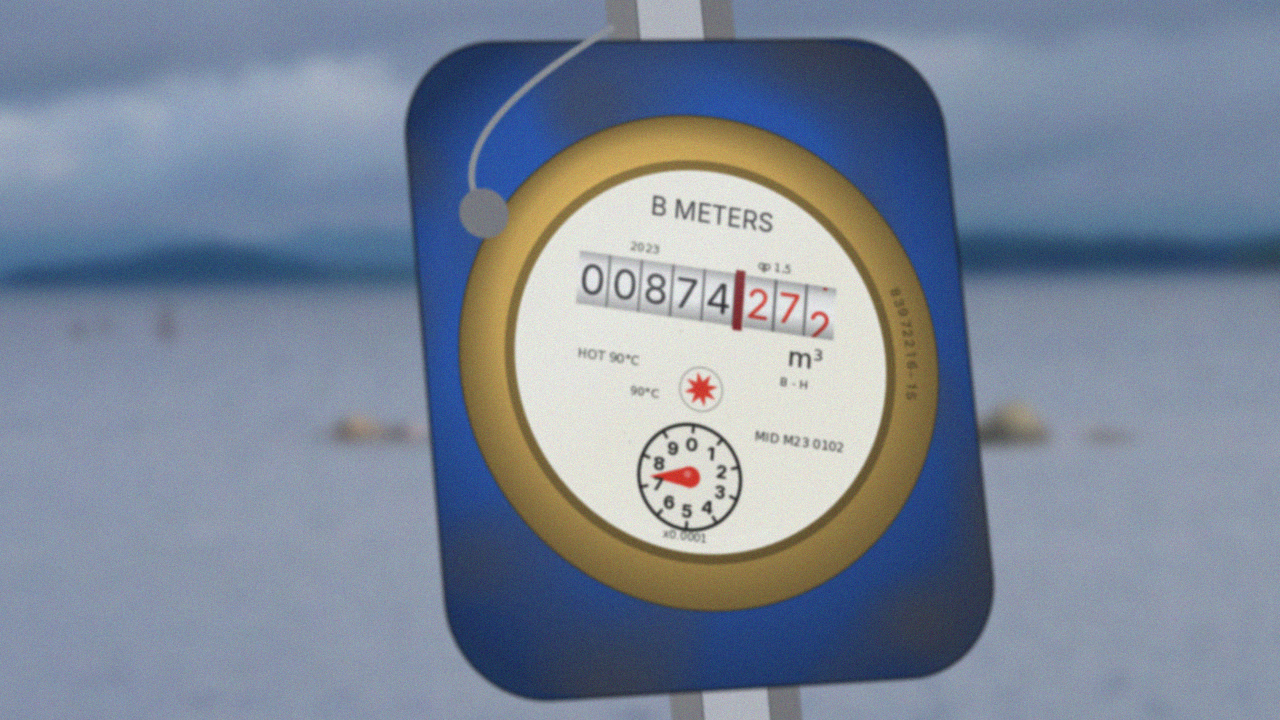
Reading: value=874.2717 unit=m³
